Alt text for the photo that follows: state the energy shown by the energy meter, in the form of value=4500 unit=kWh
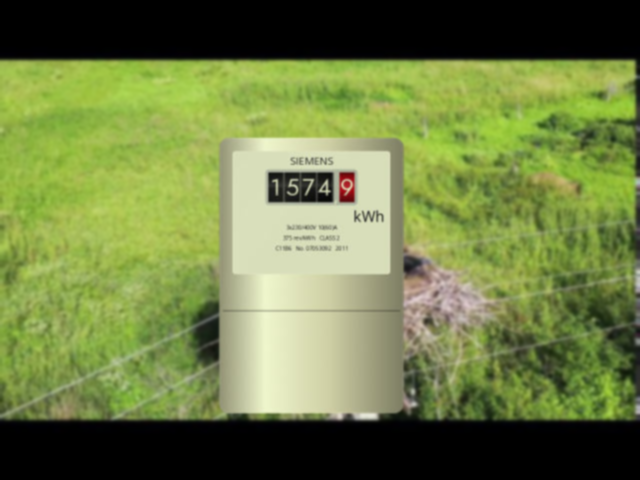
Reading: value=1574.9 unit=kWh
